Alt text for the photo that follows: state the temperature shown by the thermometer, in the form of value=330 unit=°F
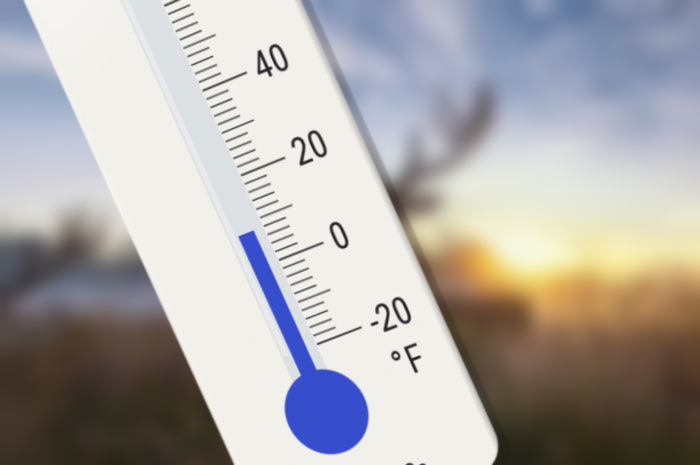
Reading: value=8 unit=°F
